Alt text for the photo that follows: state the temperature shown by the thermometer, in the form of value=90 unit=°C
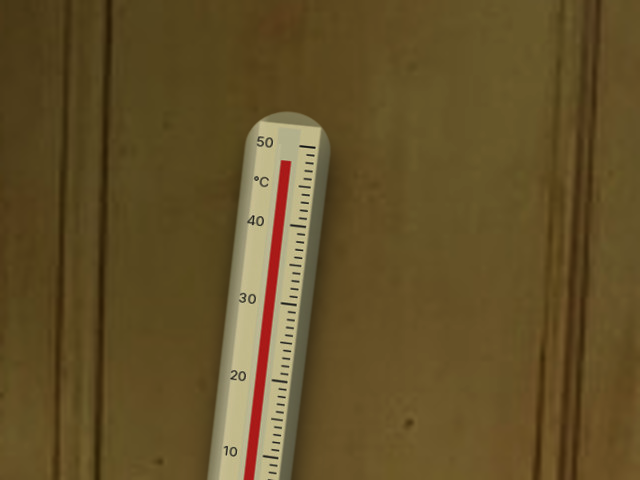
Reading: value=48 unit=°C
